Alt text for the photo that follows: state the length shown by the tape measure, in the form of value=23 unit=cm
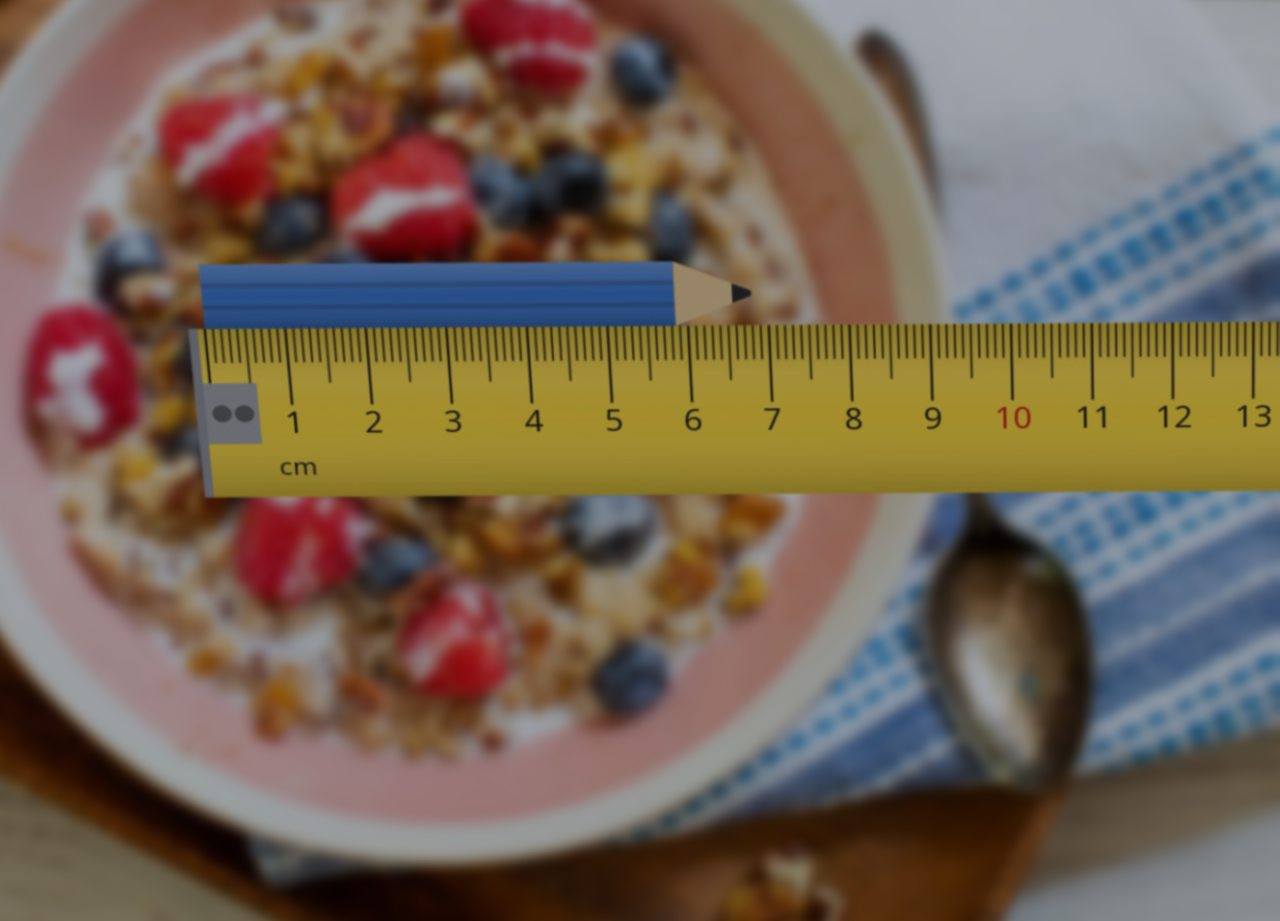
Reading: value=6.8 unit=cm
